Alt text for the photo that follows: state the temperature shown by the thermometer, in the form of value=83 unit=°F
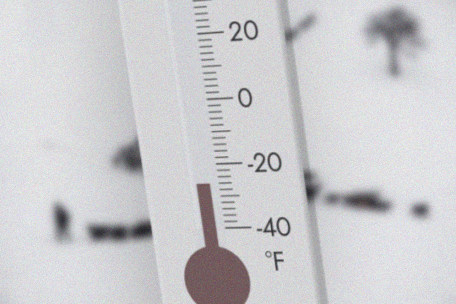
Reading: value=-26 unit=°F
